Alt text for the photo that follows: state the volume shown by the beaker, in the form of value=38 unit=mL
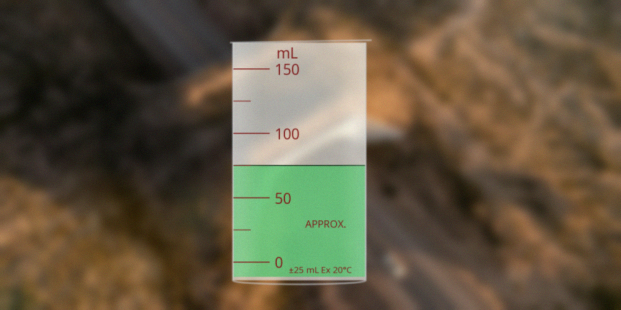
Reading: value=75 unit=mL
